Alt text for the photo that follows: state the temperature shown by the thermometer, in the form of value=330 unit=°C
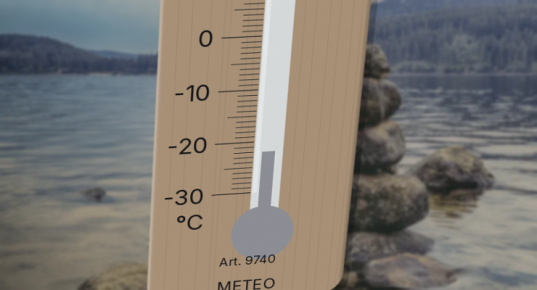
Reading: value=-22 unit=°C
